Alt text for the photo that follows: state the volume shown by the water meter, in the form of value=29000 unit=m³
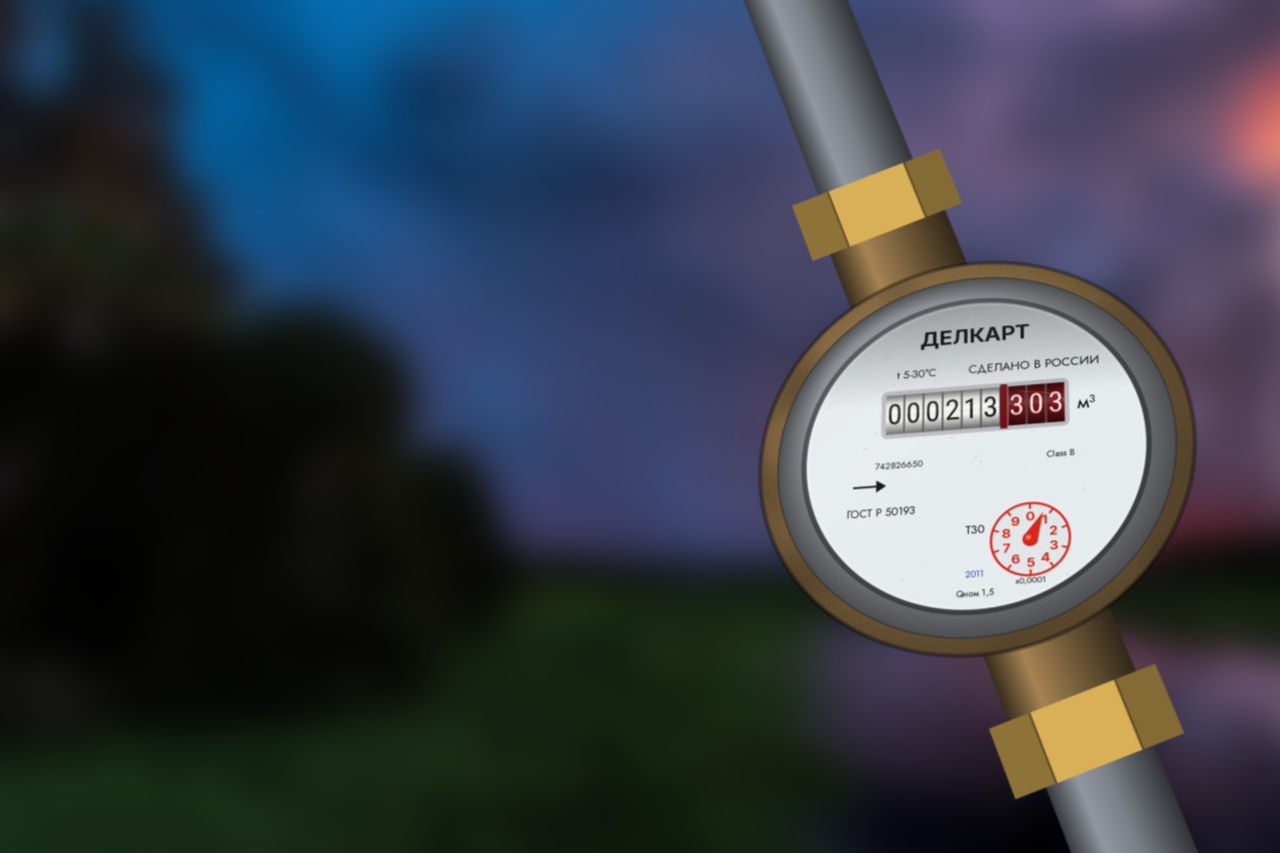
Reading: value=213.3030 unit=m³
